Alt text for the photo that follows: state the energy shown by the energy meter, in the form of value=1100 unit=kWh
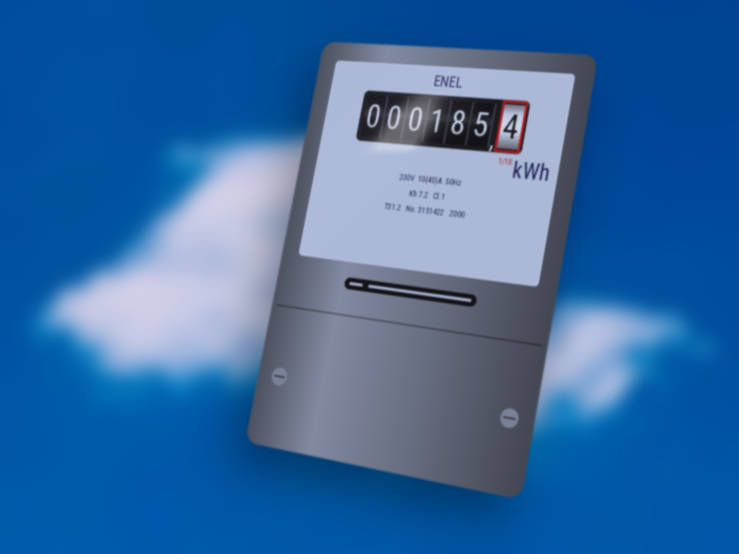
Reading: value=185.4 unit=kWh
